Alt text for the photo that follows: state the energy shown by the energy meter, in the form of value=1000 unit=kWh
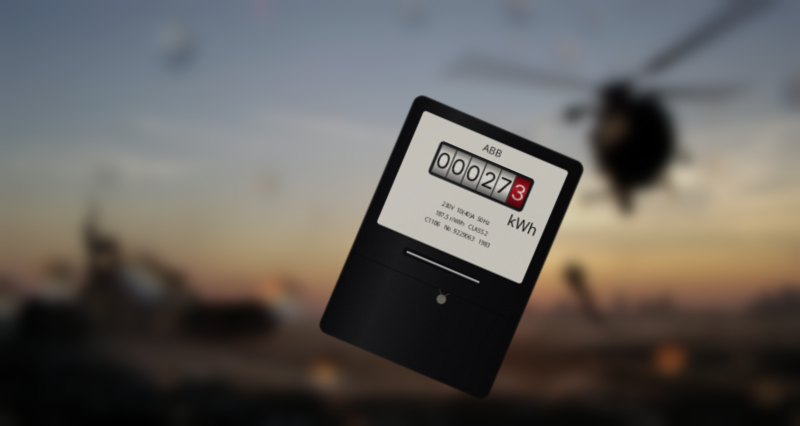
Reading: value=27.3 unit=kWh
